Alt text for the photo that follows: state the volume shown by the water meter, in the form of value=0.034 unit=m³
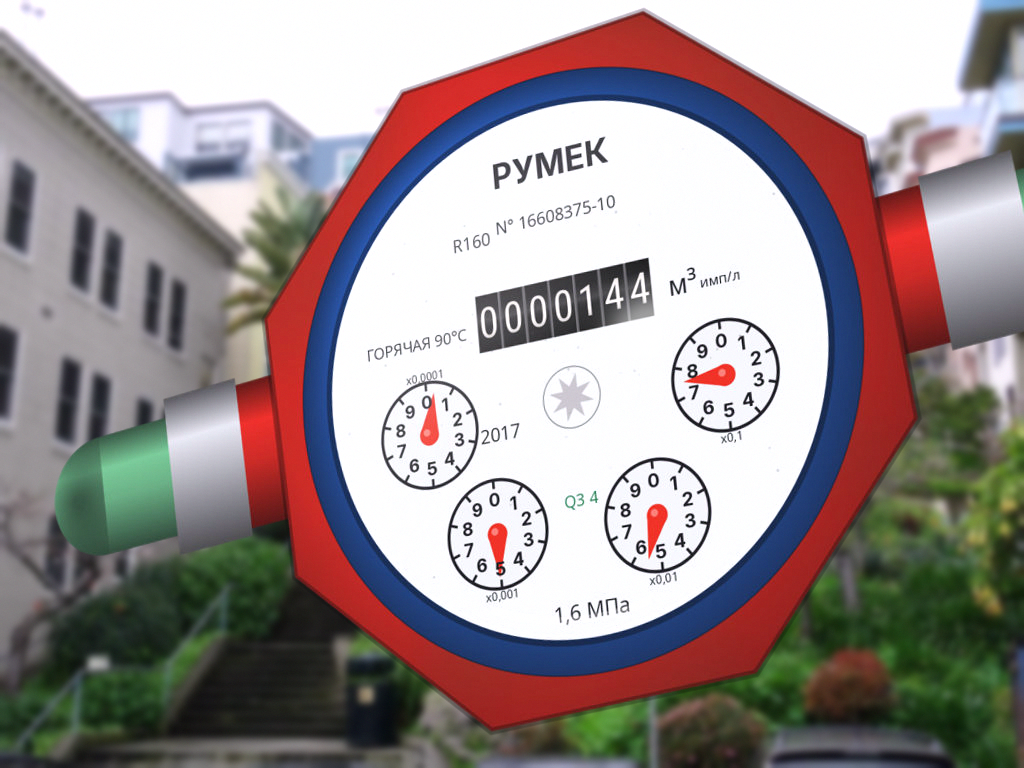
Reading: value=144.7550 unit=m³
